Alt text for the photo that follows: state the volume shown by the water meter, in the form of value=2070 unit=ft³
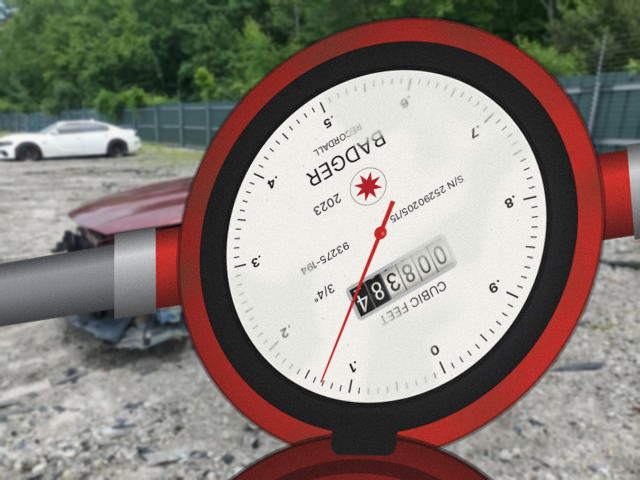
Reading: value=8384.13 unit=ft³
